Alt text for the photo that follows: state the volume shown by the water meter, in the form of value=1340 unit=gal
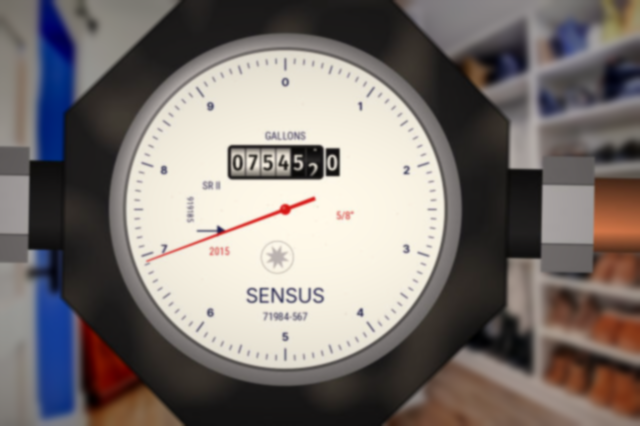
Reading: value=754516.9 unit=gal
